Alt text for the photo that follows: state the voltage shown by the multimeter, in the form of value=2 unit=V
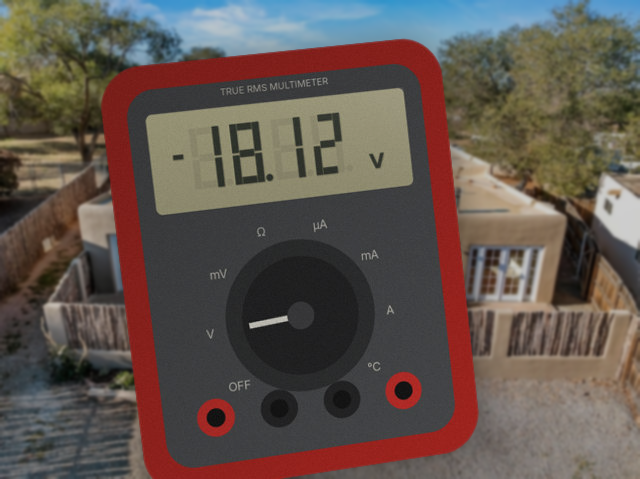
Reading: value=-18.12 unit=V
